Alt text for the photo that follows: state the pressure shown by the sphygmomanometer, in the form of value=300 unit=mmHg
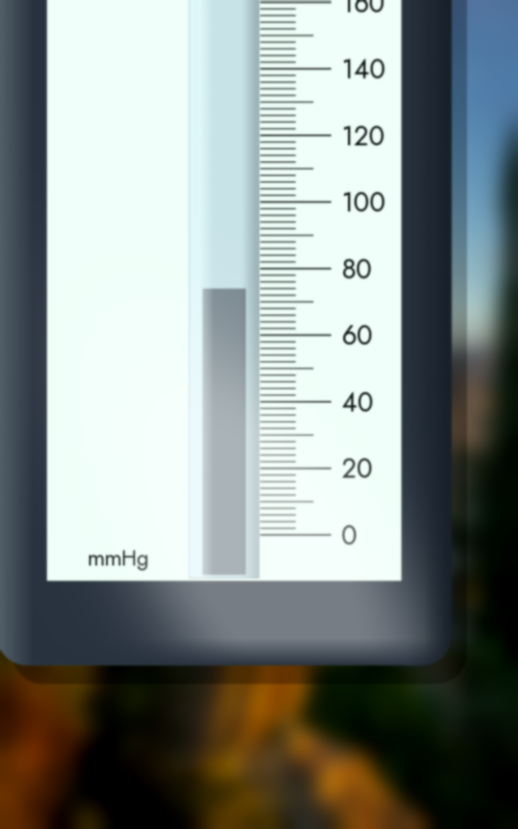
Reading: value=74 unit=mmHg
